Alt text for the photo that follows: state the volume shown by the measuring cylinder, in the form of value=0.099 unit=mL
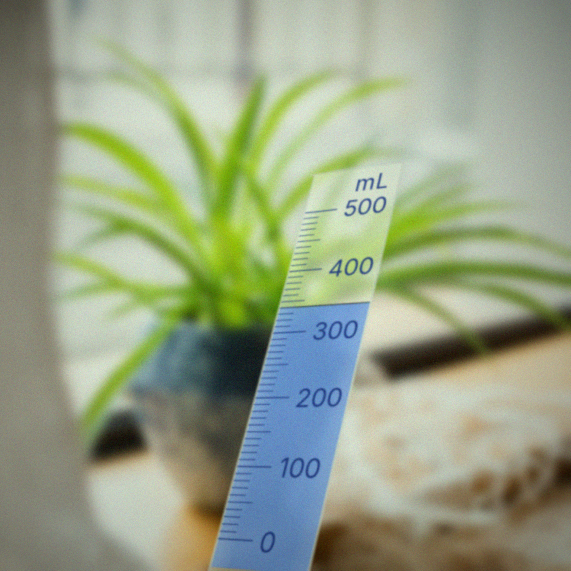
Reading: value=340 unit=mL
